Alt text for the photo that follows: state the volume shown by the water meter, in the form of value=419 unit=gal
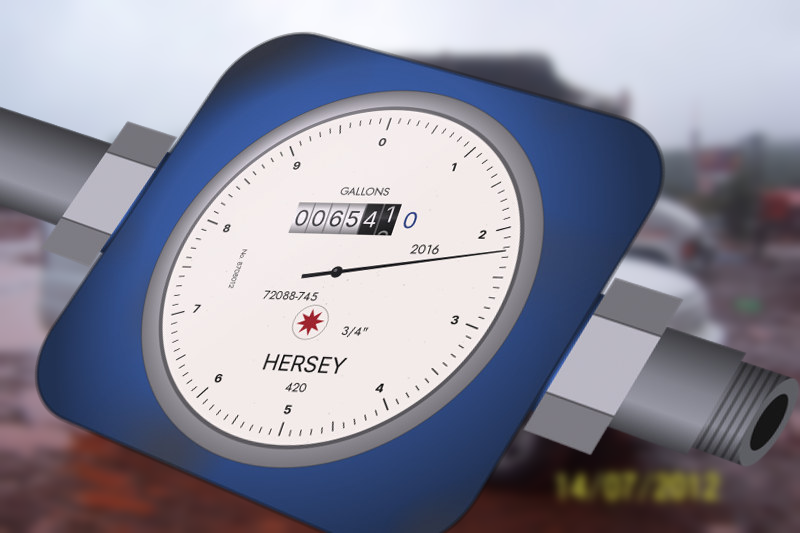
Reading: value=65412.2 unit=gal
